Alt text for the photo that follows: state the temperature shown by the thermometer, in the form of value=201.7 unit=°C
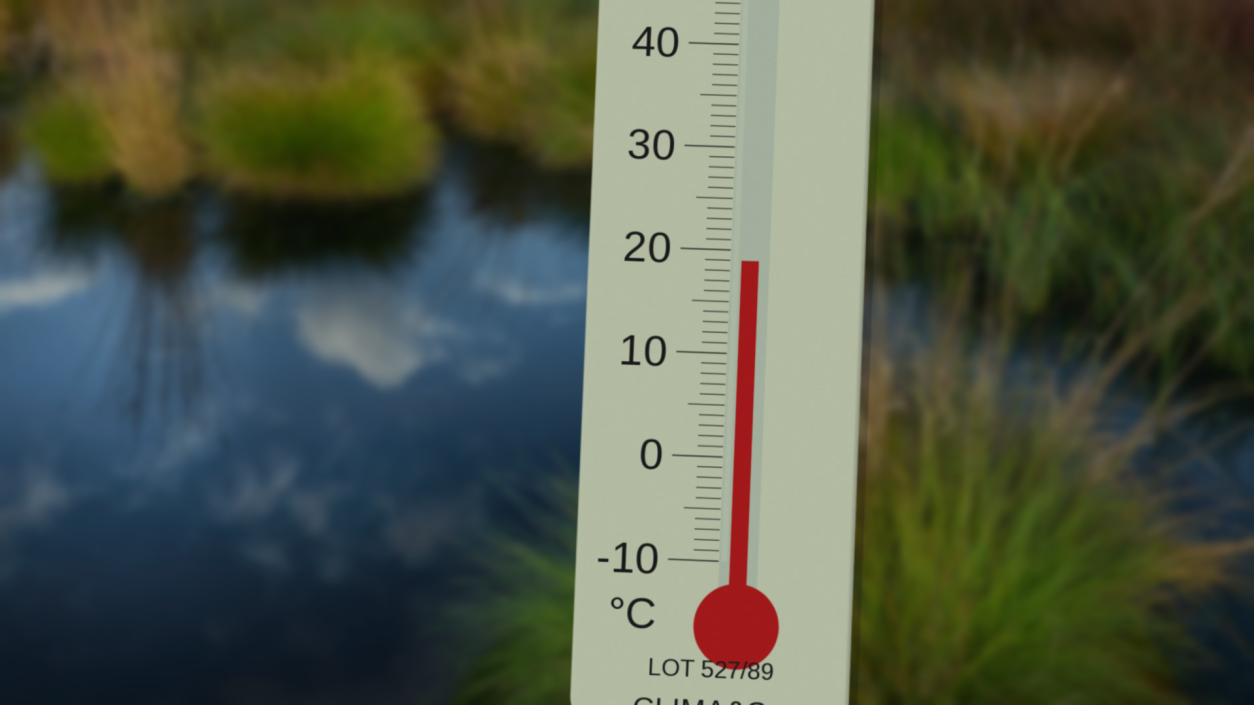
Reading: value=19 unit=°C
